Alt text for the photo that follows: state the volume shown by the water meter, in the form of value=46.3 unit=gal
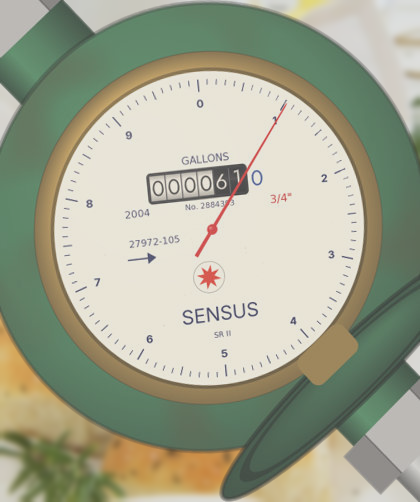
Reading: value=611.0 unit=gal
